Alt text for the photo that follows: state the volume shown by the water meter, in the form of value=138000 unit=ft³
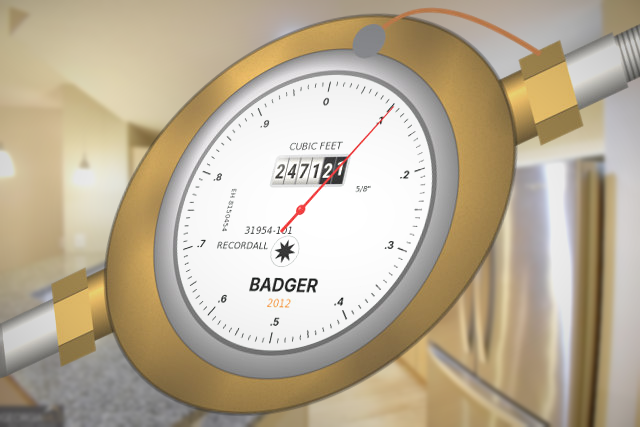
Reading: value=247121.10 unit=ft³
